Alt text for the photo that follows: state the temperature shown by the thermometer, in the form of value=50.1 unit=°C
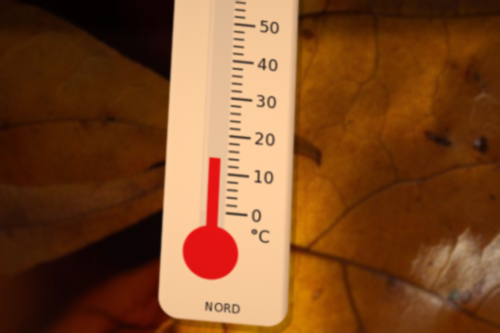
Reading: value=14 unit=°C
